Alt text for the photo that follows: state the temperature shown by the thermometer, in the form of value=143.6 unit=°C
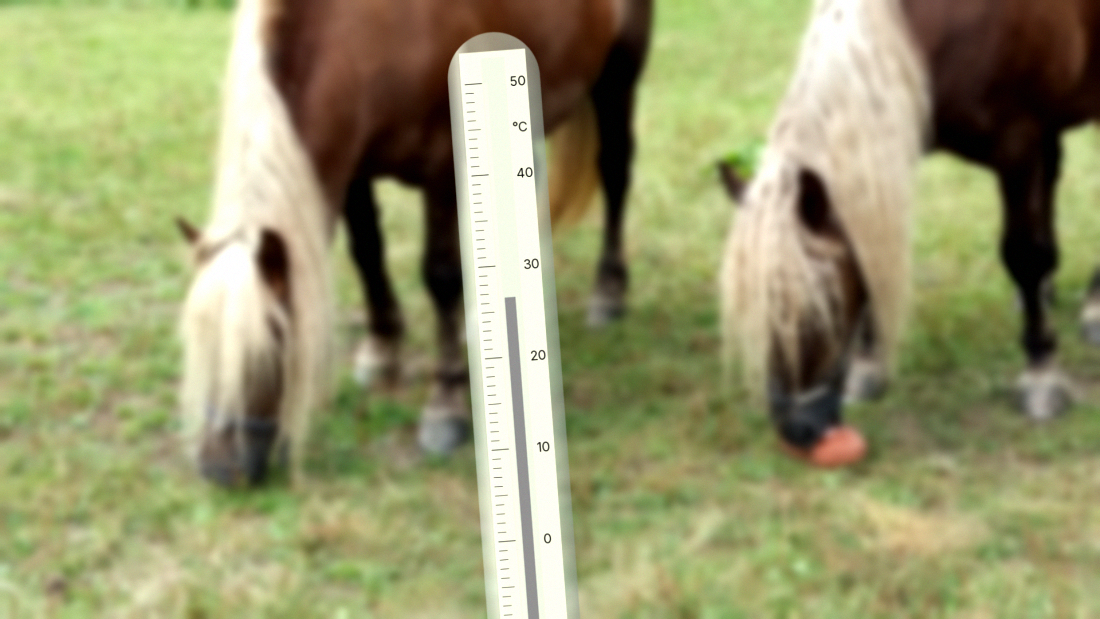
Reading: value=26.5 unit=°C
